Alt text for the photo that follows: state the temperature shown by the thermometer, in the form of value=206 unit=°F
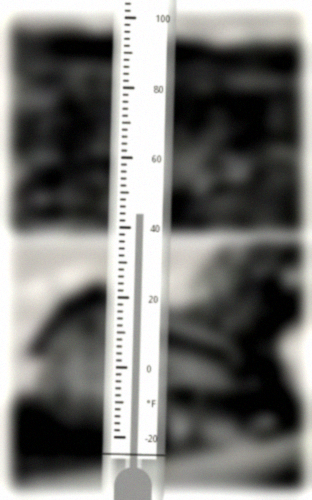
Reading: value=44 unit=°F
